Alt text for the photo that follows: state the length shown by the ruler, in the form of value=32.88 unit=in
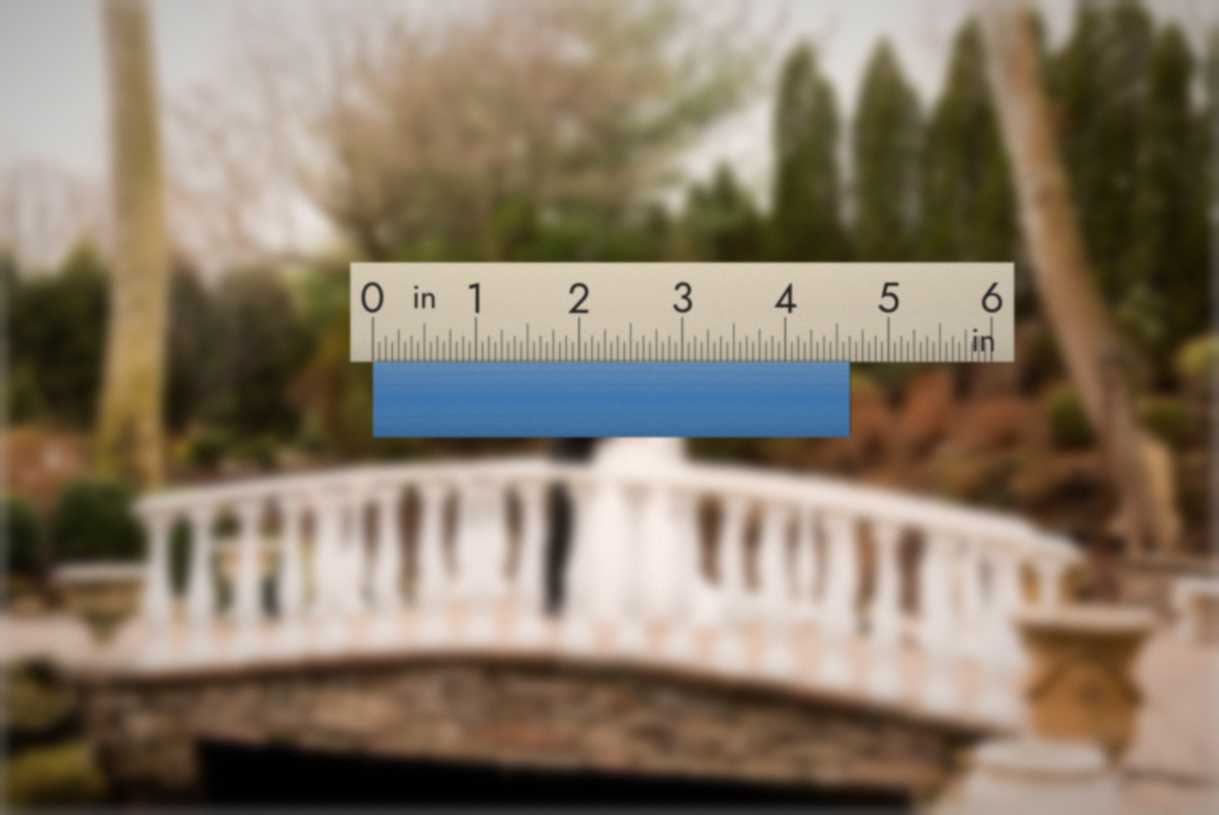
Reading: value=4.625 unit=in
